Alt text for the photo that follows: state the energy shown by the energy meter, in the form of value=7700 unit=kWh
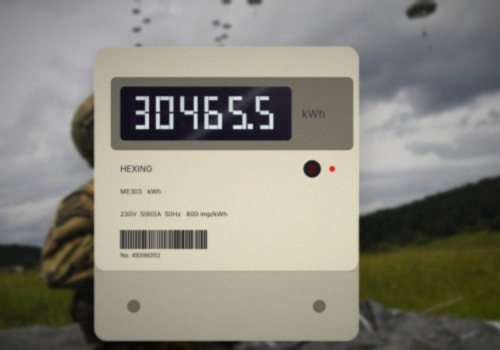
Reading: value=30465.5 unit=kWh
